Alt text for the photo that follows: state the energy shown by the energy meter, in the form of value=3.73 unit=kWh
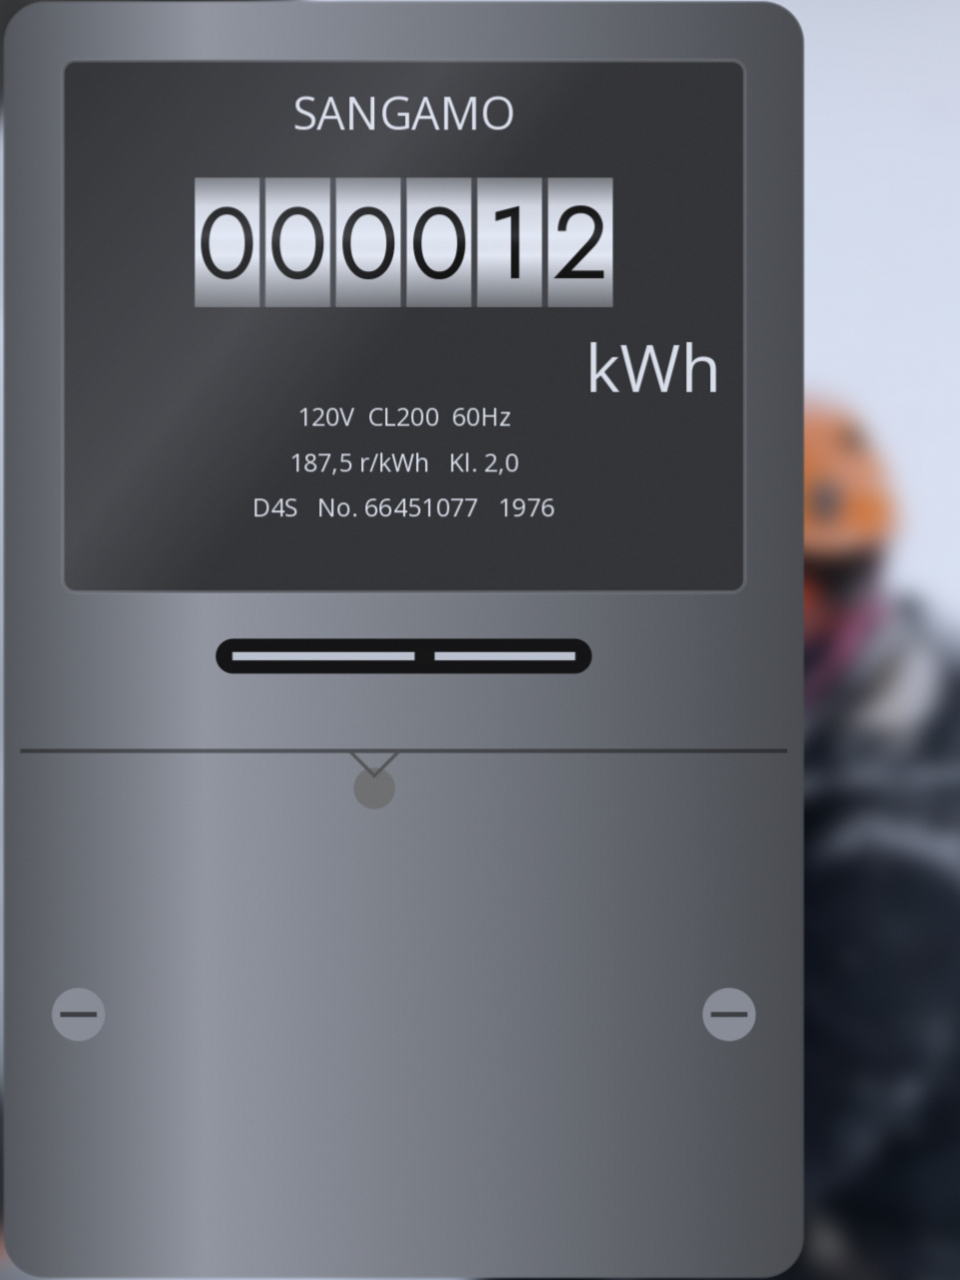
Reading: value=12 unit=kWh
